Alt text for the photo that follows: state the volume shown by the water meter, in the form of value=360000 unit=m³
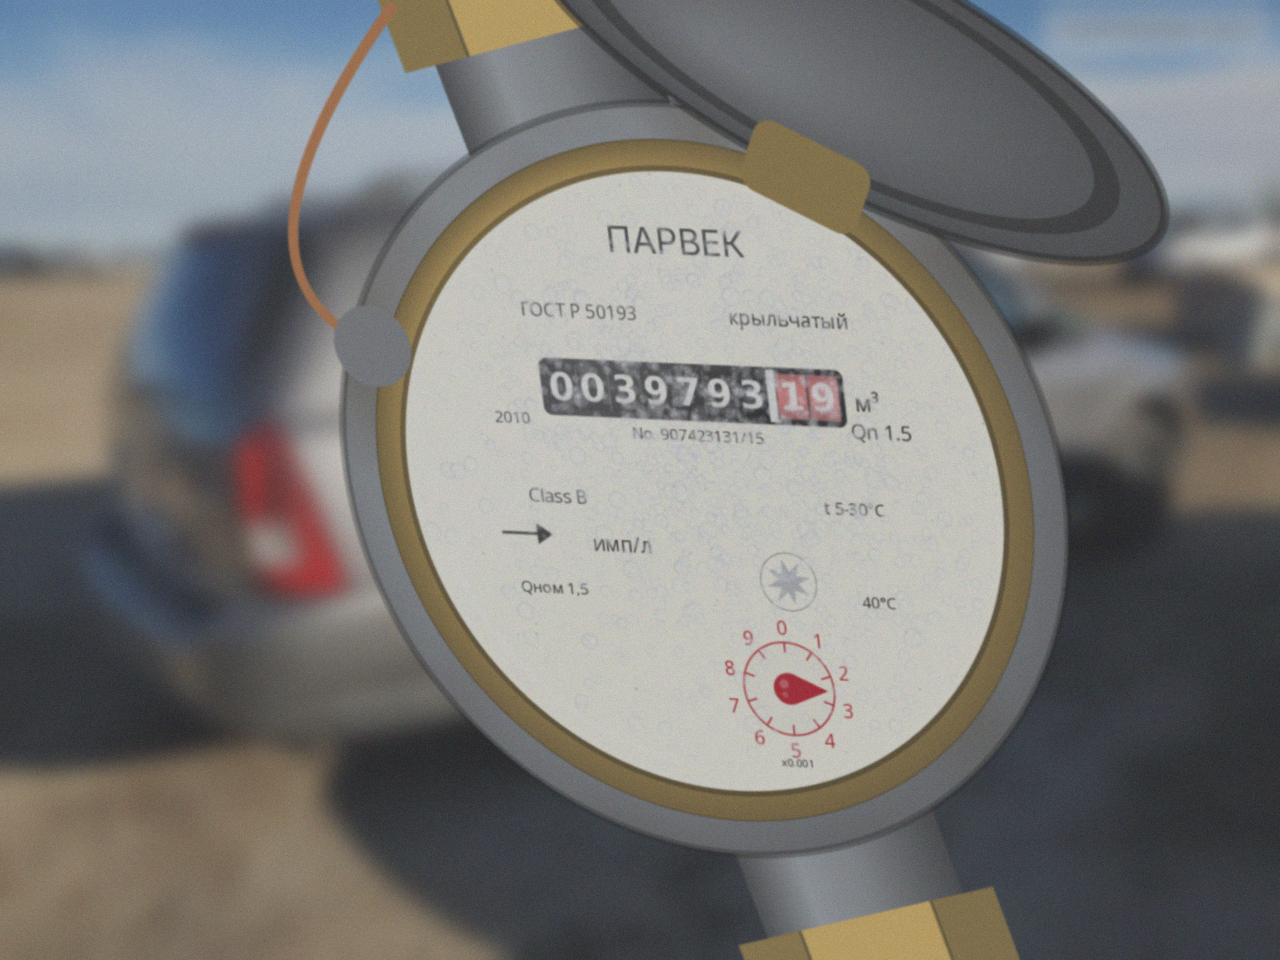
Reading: value=39793.192 unit=m³
